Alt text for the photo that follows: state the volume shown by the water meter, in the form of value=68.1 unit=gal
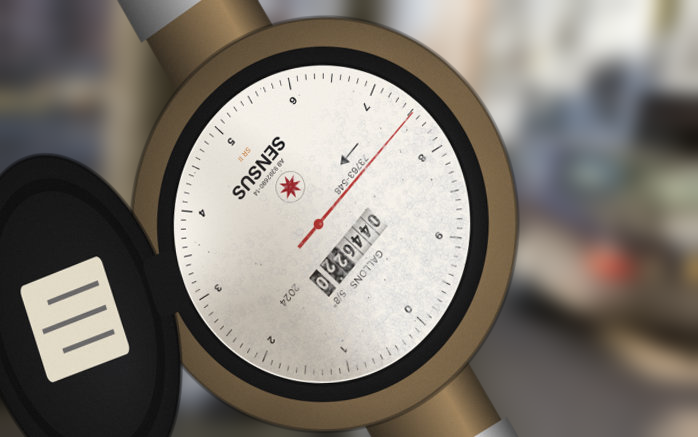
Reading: value=446217.5 unit=gal
